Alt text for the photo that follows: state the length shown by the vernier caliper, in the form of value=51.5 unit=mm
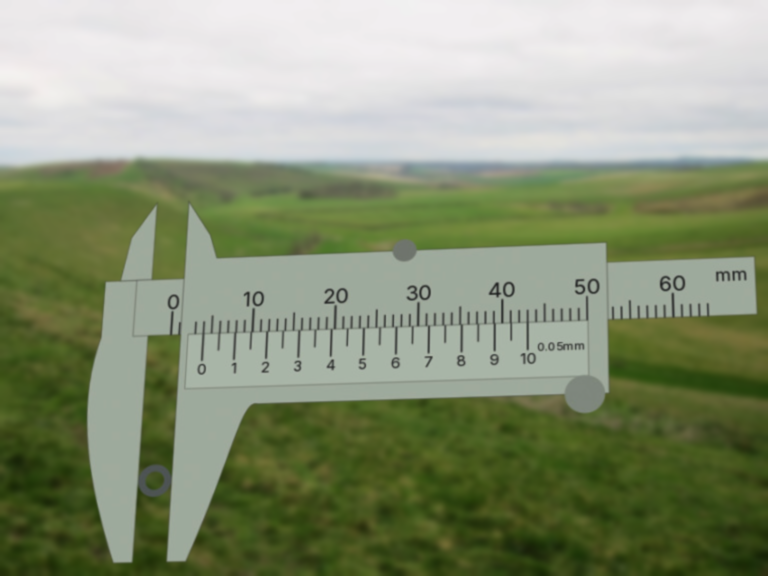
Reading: value=4.0 unit=mm
